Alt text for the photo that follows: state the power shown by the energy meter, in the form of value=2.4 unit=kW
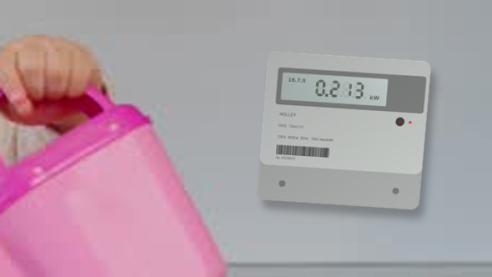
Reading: value=0.213 unit=kW
